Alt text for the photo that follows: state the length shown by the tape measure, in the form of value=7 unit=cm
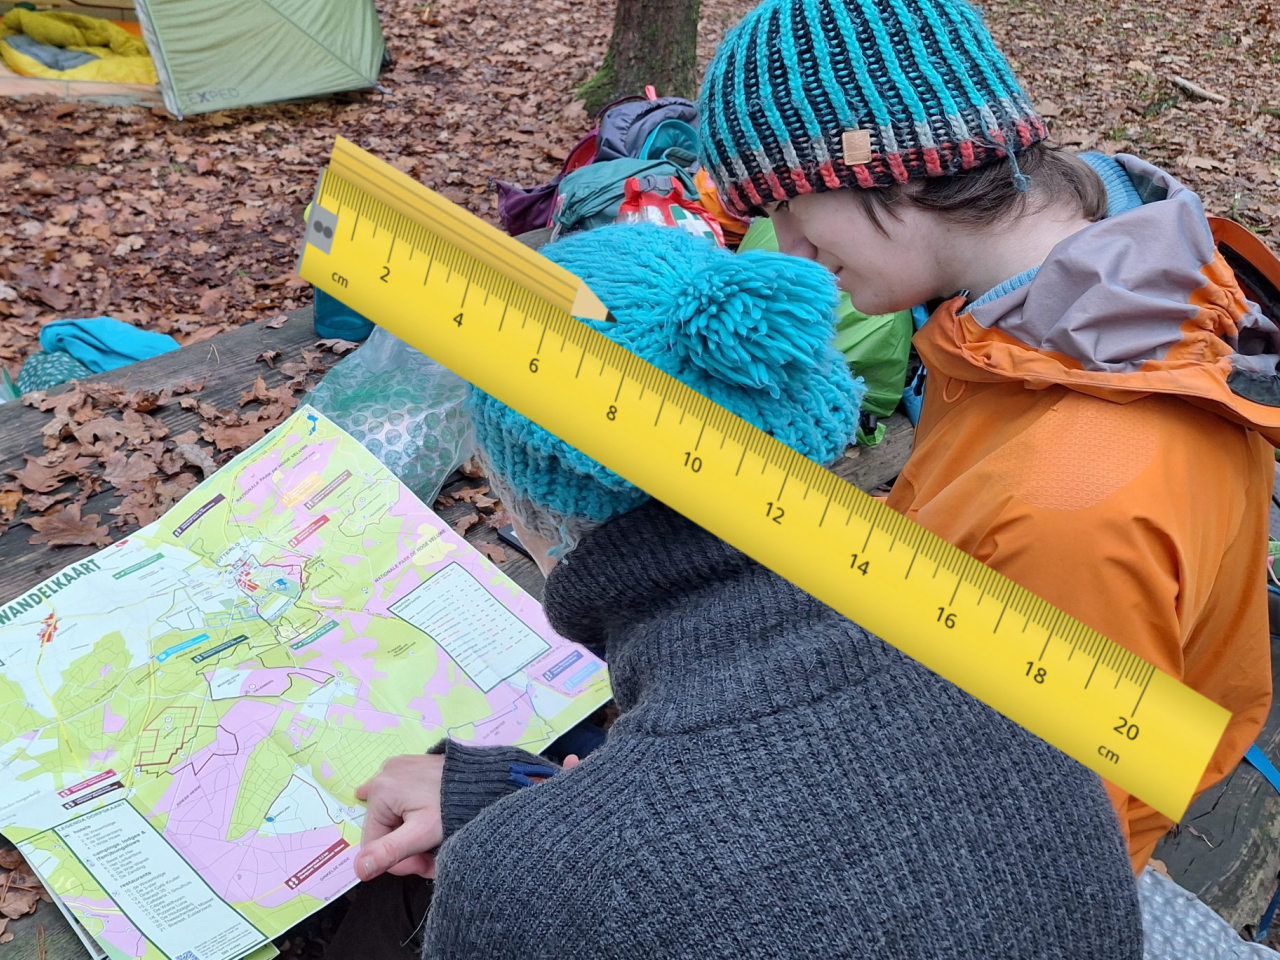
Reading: value=7.5 unit=cm
